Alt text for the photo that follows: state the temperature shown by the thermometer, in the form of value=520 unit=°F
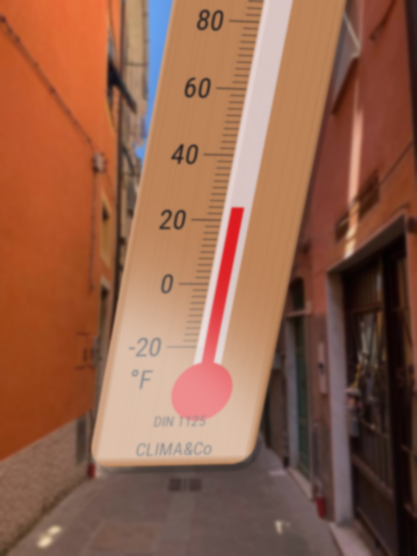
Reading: value=24 unit=°F
